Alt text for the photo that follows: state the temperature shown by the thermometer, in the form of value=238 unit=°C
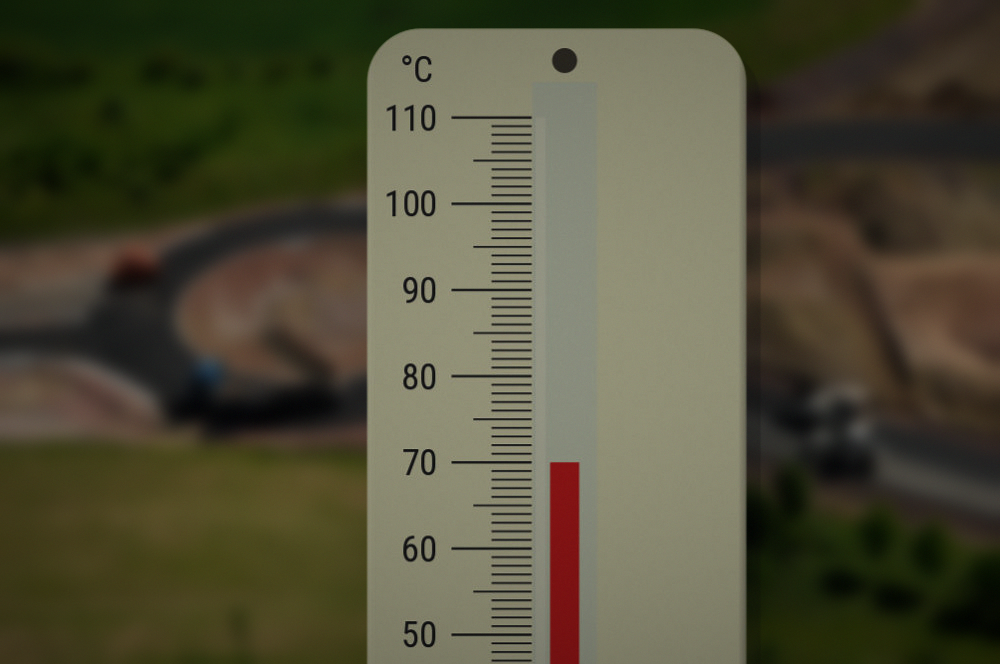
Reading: value=70 unit=°C
